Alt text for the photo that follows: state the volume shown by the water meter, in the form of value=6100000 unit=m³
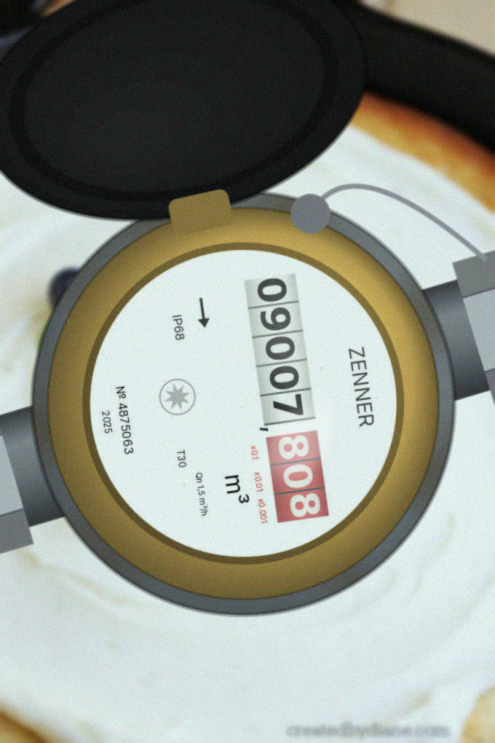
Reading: value=9007.808 unit=m³
